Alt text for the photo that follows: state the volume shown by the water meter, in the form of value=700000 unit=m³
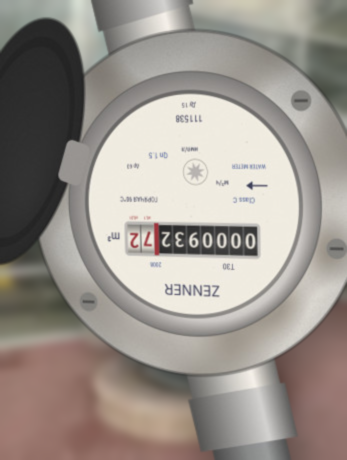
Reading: value=932.72 unit=m³
